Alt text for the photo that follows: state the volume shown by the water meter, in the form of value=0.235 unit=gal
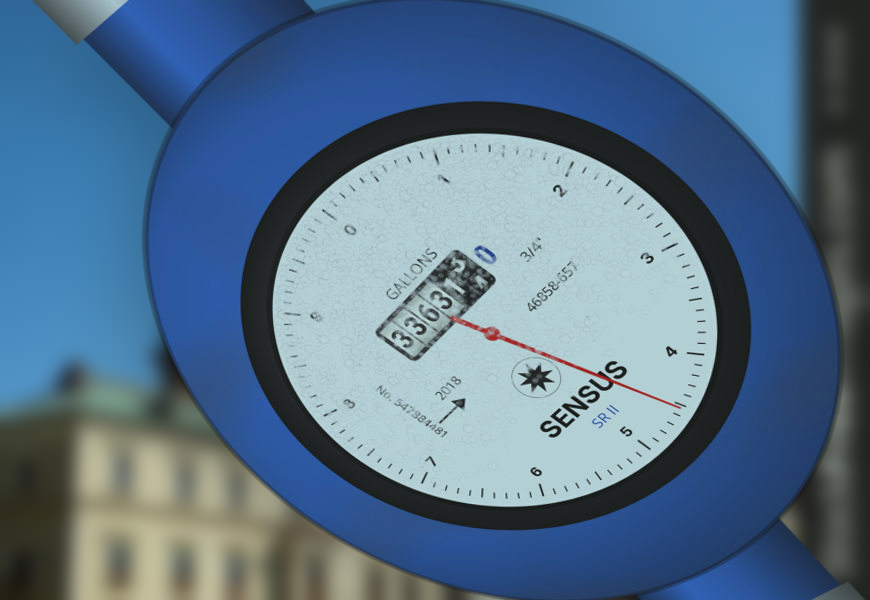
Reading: value=3363134.5 unit=gal
